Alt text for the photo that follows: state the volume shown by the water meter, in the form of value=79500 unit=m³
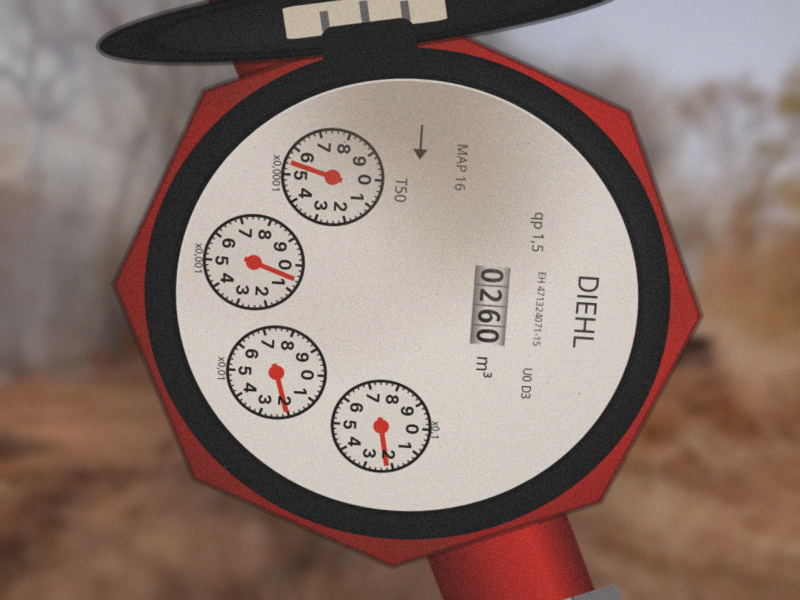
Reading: value=260.2205 unit=m³
